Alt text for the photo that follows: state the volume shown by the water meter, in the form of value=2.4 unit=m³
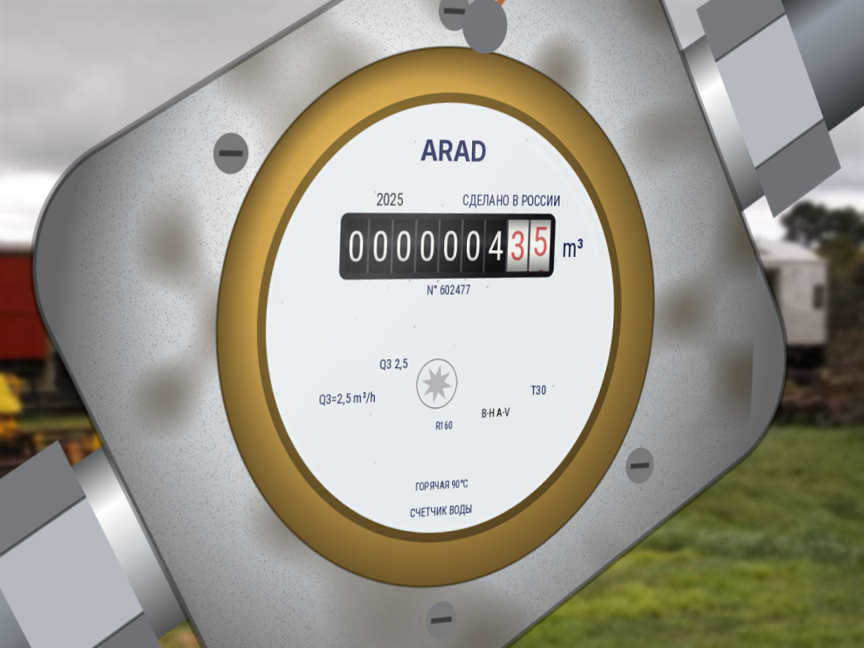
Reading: value=4.35 unit=m³
